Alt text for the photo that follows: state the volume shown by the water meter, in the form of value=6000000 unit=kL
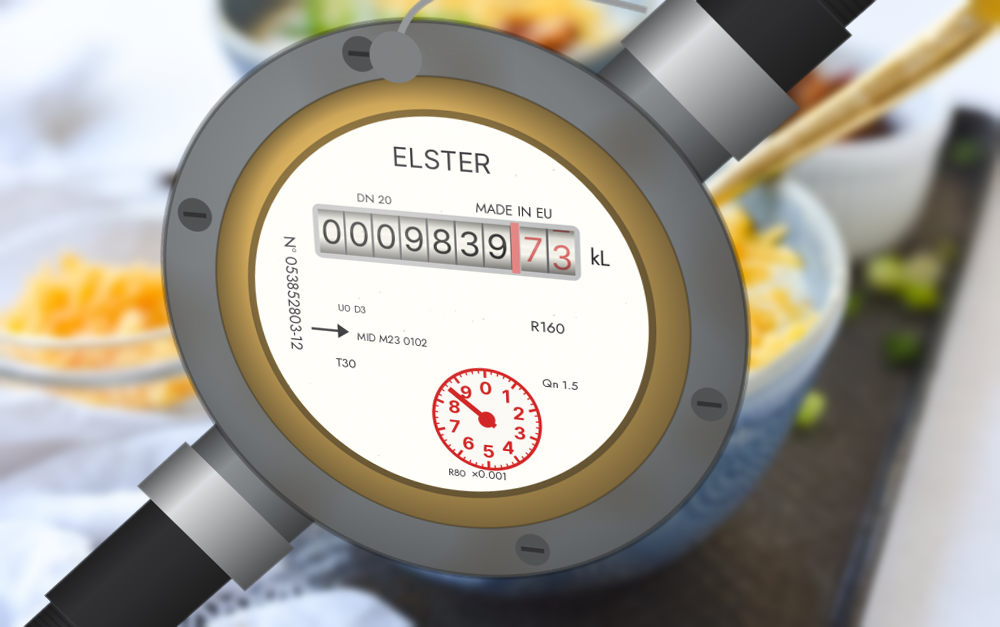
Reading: value=9839.728 unit=kL
